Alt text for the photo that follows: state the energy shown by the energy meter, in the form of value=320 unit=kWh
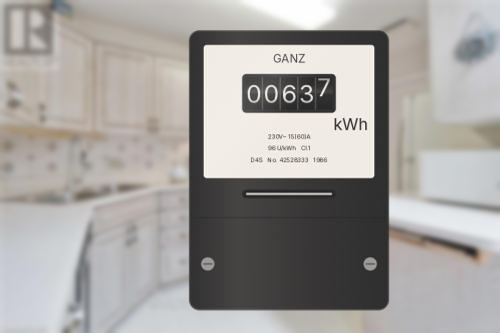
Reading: value=637 unit=kWh
